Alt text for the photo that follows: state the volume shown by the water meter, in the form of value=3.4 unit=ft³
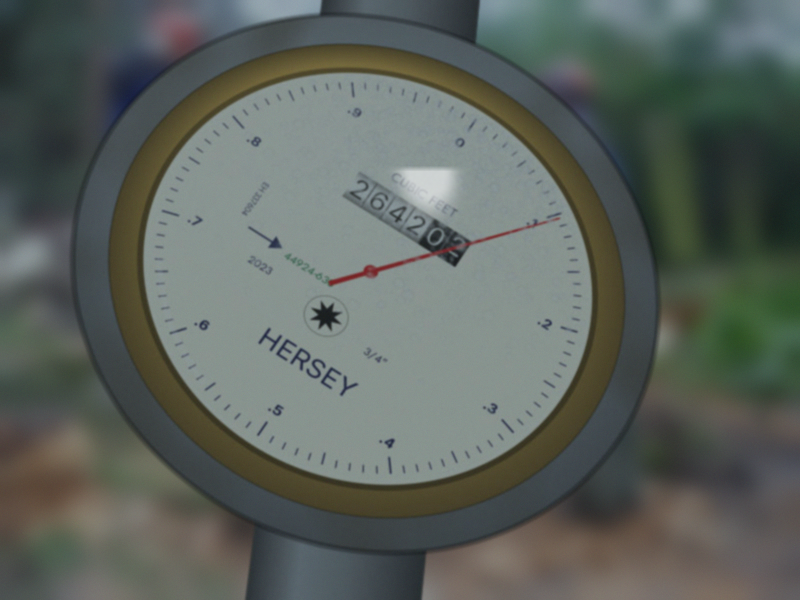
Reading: value=264202.10 unit=ft³
